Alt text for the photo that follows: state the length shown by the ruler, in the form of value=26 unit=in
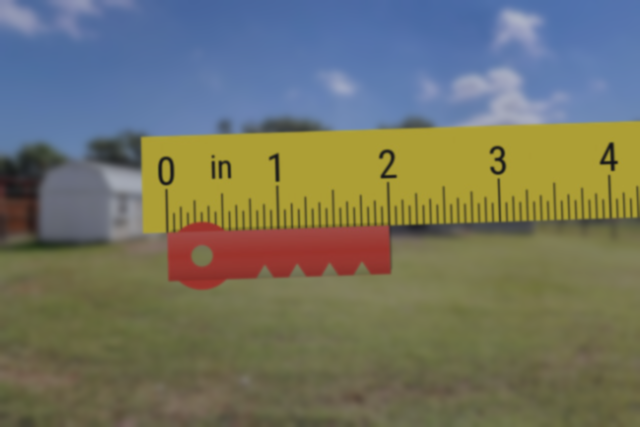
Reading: value=2 unit=in
